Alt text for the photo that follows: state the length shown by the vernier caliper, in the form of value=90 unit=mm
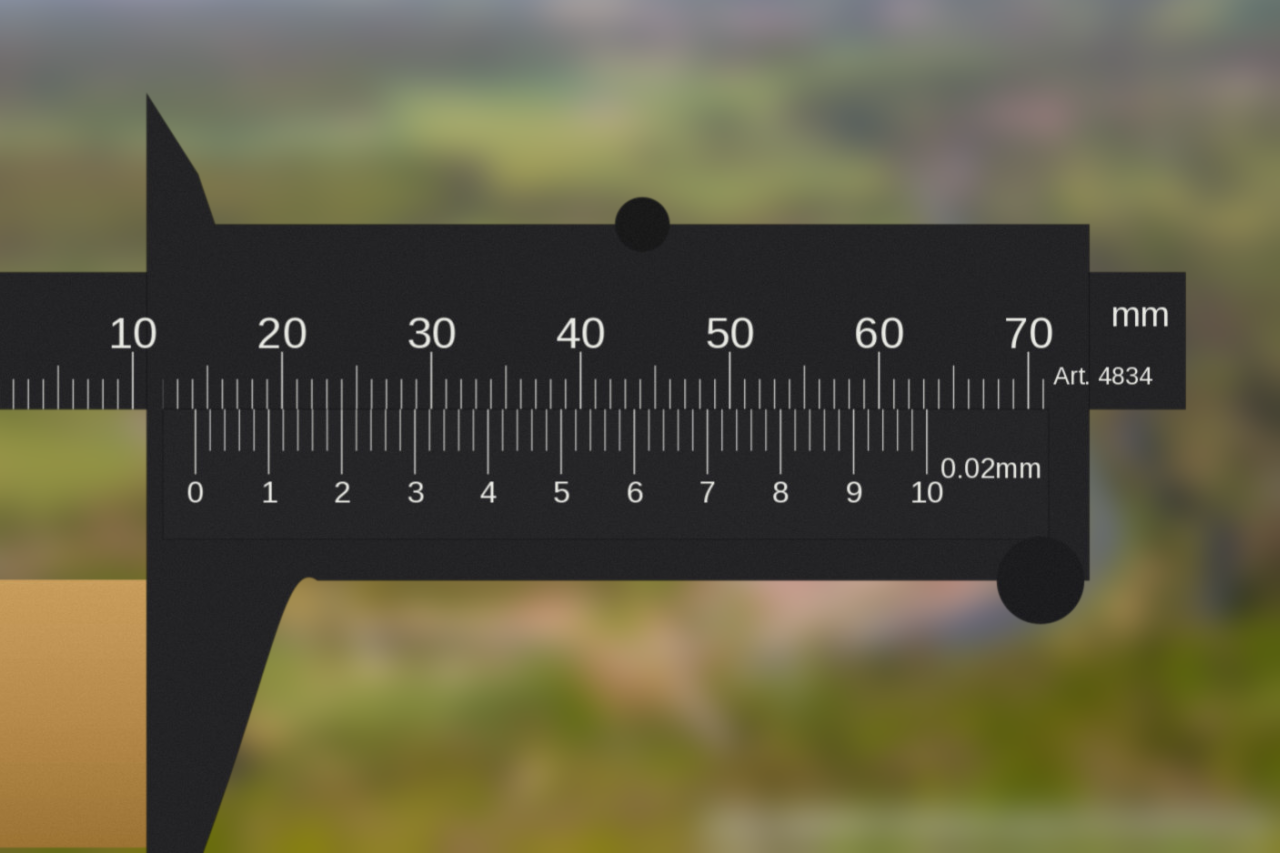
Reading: value=14.2 unit=mm
